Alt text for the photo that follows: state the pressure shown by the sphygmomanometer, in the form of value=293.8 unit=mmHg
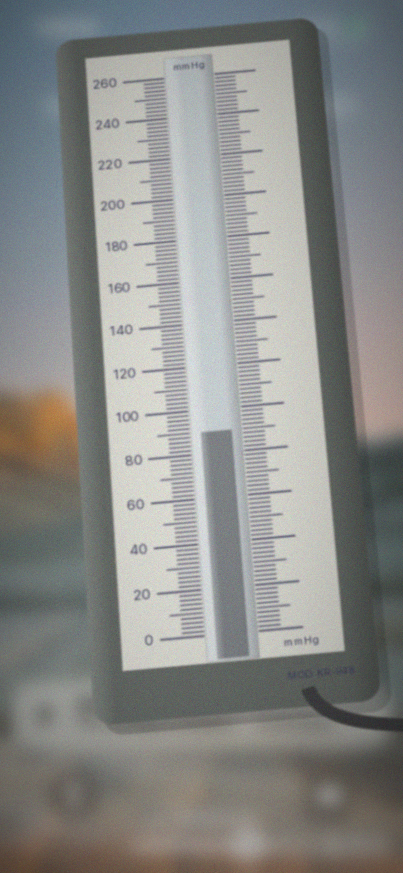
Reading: value=90 unit=mmHg
